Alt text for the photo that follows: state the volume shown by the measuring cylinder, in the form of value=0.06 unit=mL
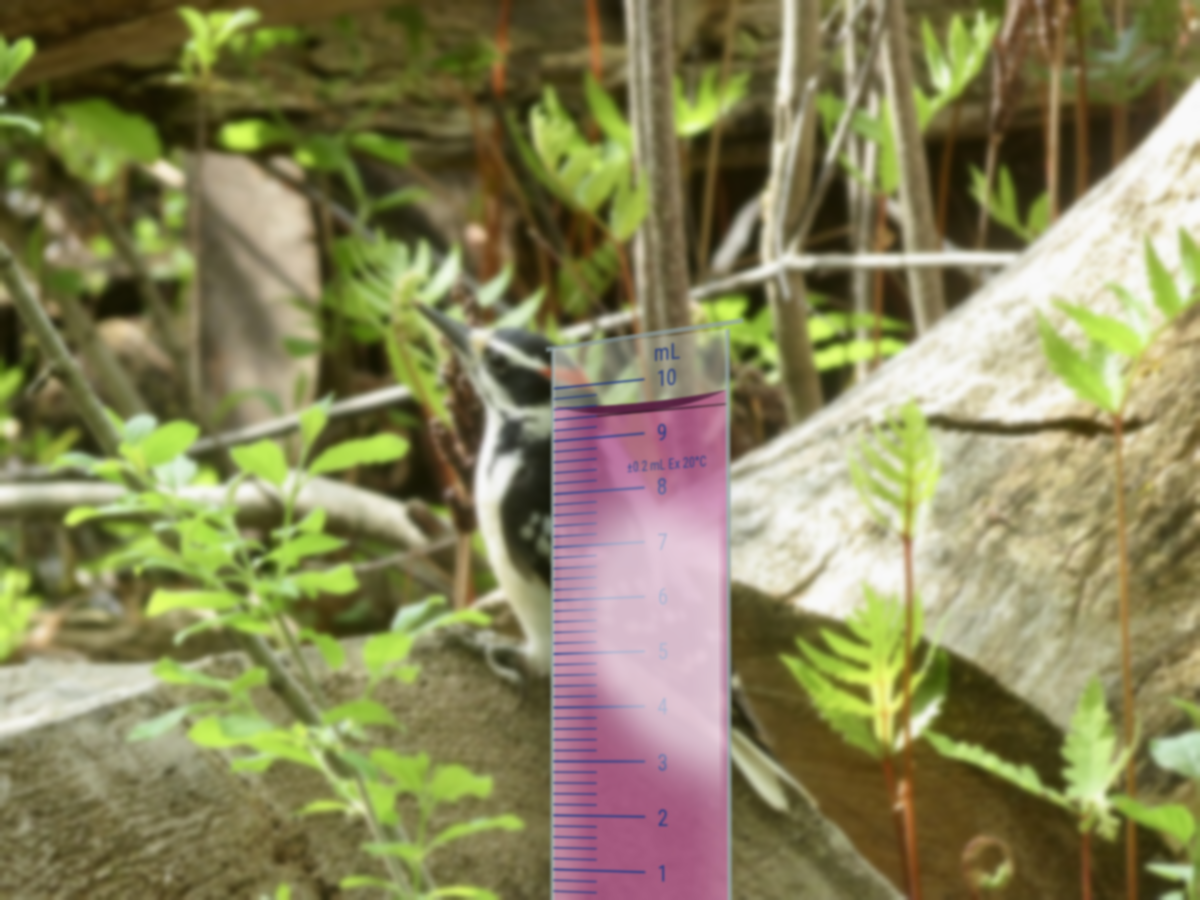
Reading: value=9.4 unit=mL
